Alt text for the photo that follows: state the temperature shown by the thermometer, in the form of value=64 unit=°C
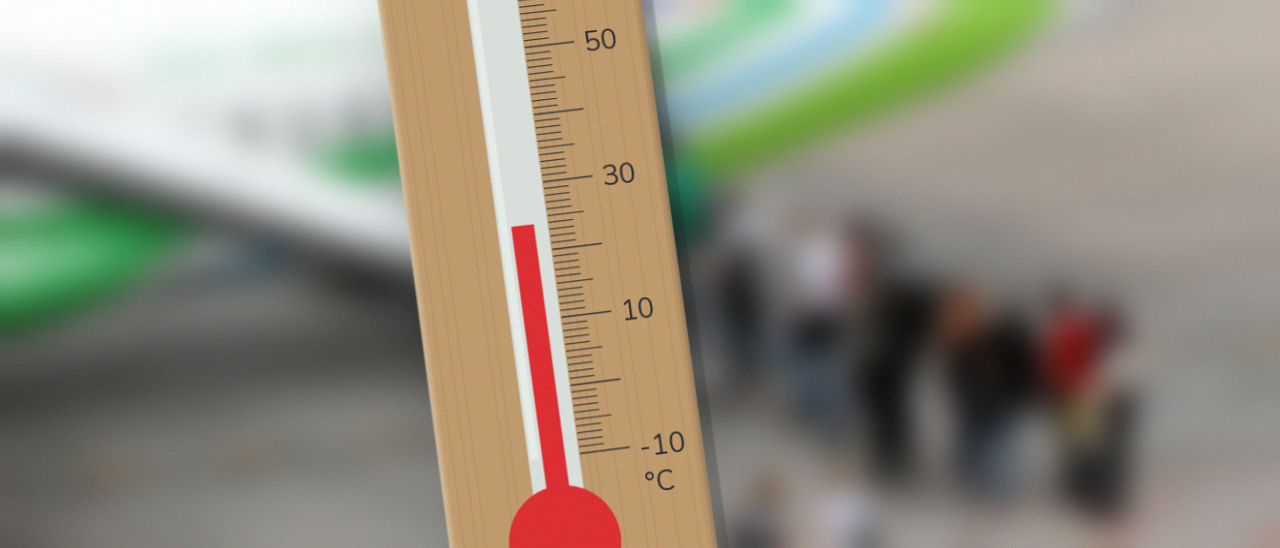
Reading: value=24 unit=°C
